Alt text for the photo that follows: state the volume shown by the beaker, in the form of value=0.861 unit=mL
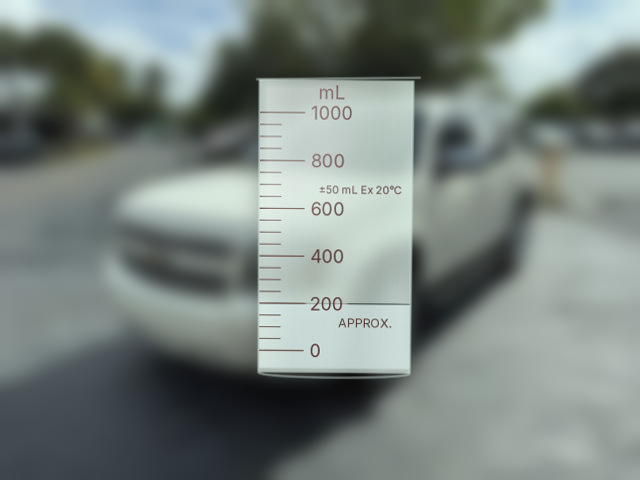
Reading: value=200 unit=mL
